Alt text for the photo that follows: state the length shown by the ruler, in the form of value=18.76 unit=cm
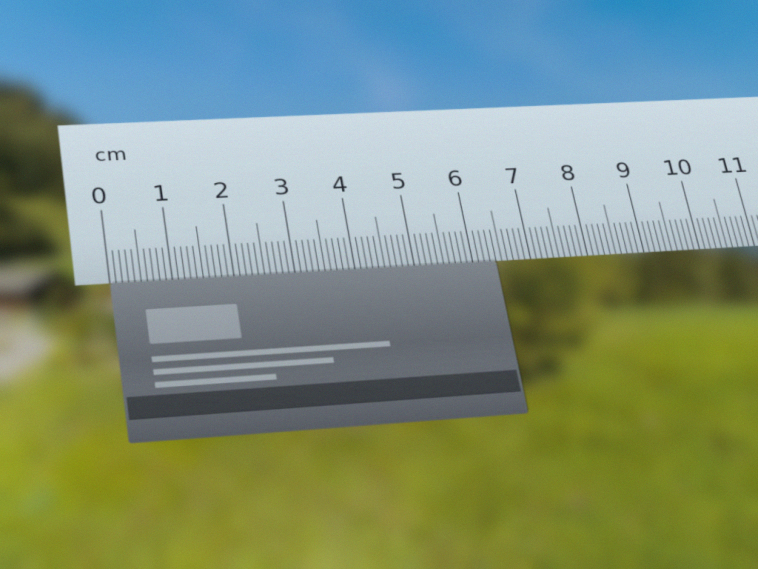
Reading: value=6.4 unit=cm
